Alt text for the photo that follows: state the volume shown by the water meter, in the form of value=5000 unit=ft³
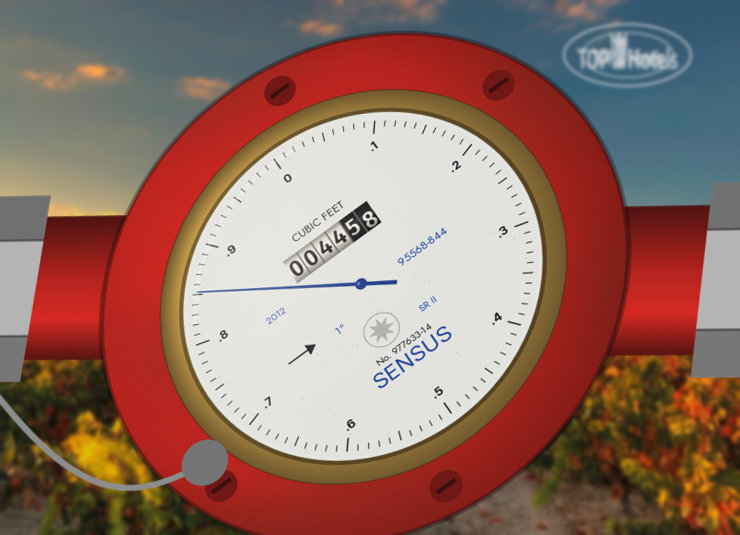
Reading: value=4457.85 unit=ft³
